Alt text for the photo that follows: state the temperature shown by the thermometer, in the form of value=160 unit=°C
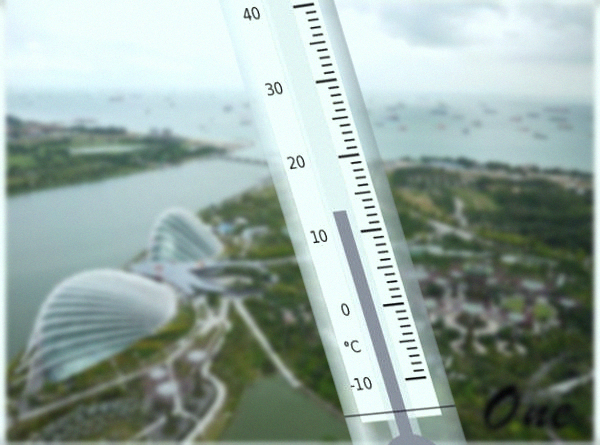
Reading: value=13 unit=°C
